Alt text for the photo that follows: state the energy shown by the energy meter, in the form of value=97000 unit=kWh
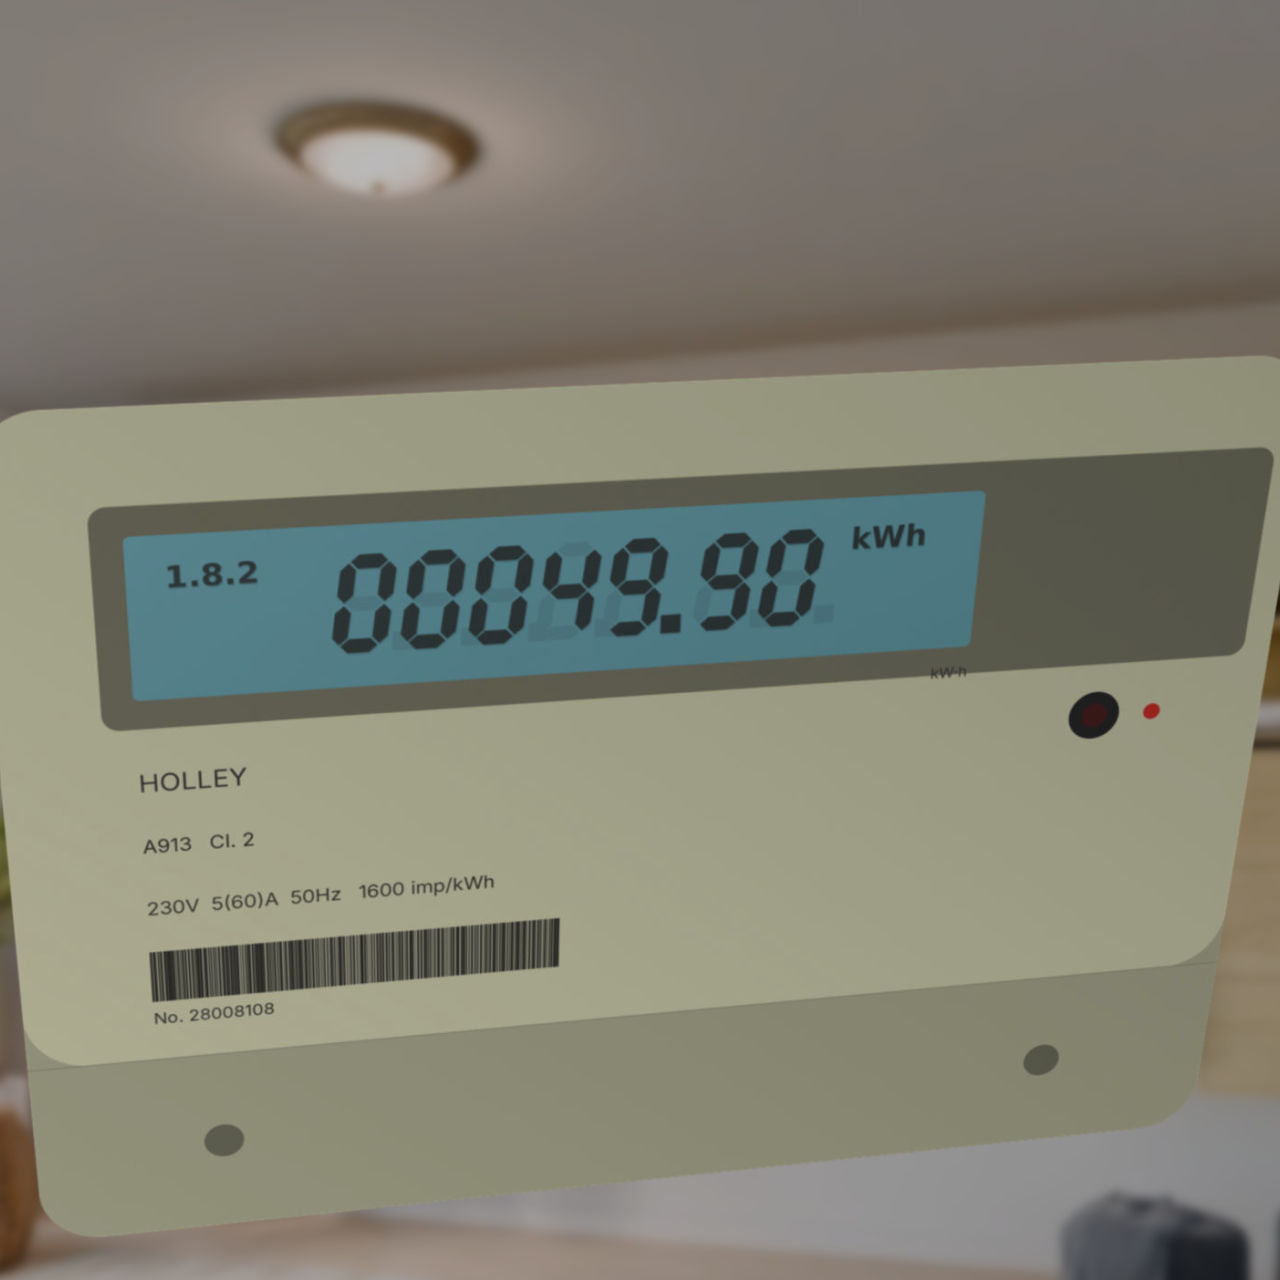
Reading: value=49.90 unit=kWh
